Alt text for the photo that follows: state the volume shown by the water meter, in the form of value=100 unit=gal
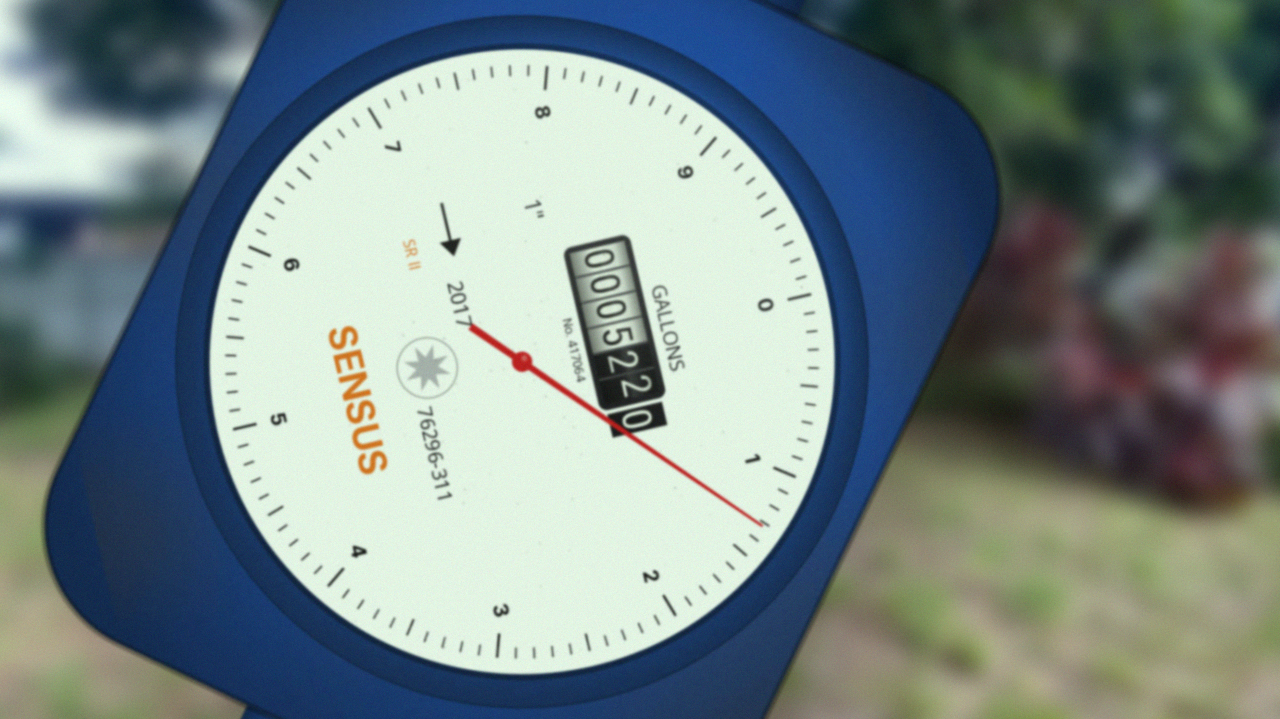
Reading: value=5221.3 unit=gal
